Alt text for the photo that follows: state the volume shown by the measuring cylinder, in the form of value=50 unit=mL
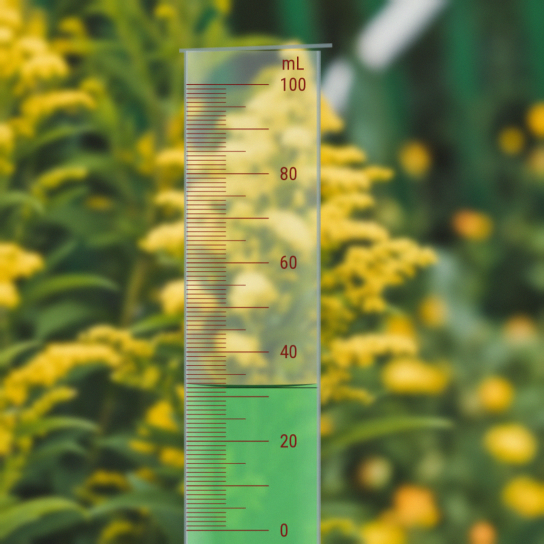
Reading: value=32 unit=mL
